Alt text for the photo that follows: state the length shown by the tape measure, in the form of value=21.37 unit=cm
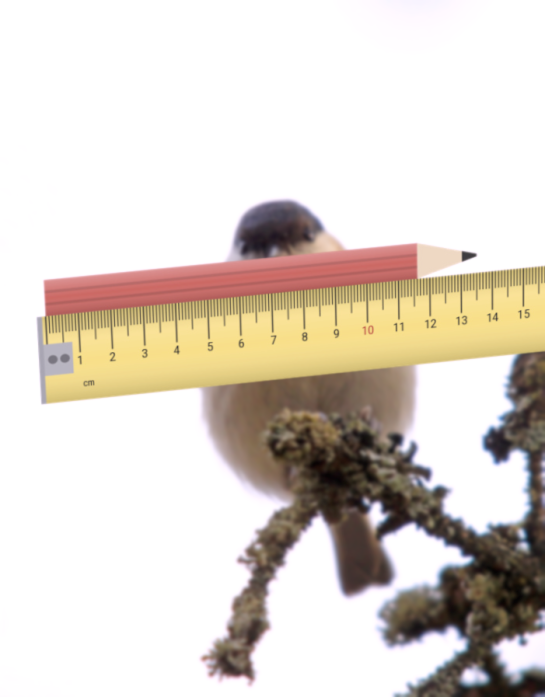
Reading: value=13.5 unit=cm
